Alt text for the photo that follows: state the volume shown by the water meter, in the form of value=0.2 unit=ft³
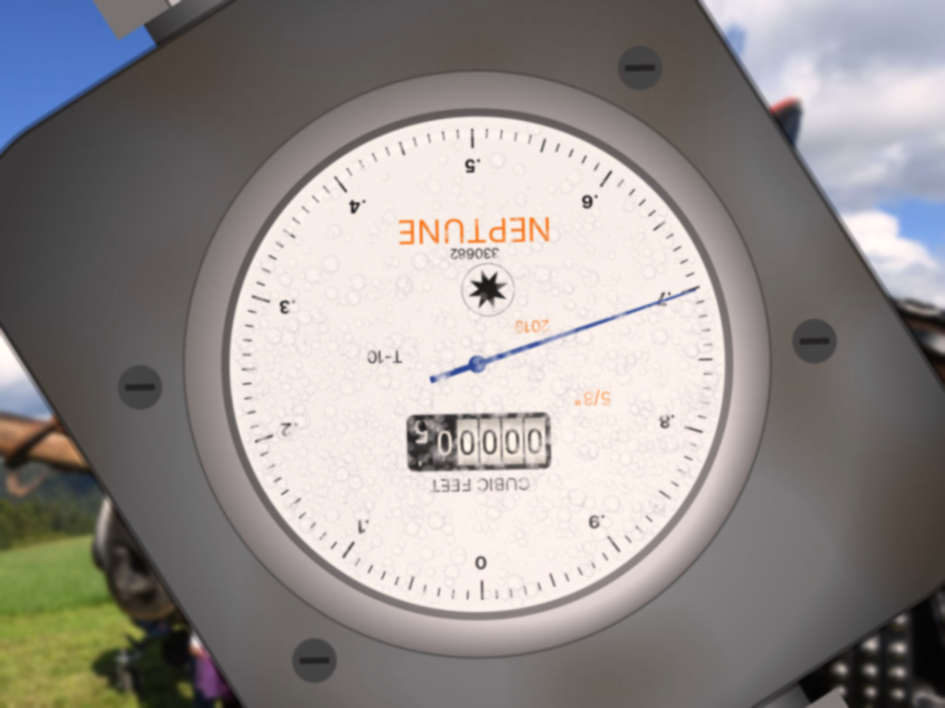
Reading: value=4.70 unit=ft³
